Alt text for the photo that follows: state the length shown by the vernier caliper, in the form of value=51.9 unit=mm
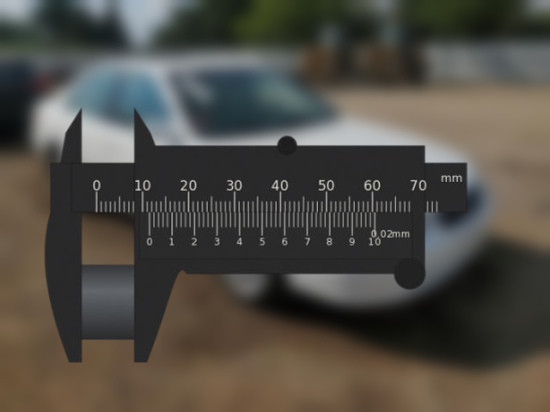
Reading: value=11.5 unit=mm
